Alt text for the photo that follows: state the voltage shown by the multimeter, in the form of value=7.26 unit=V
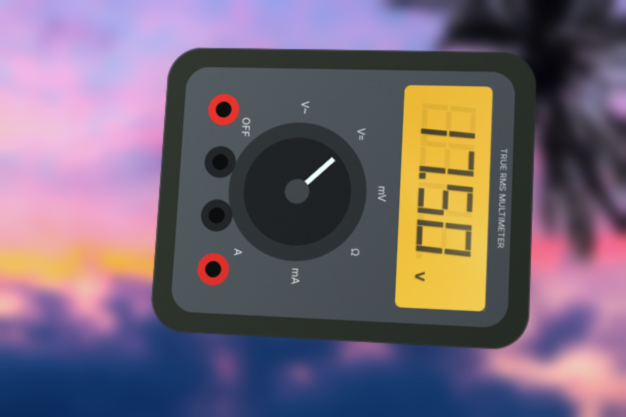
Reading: value=17.50 unit=V
